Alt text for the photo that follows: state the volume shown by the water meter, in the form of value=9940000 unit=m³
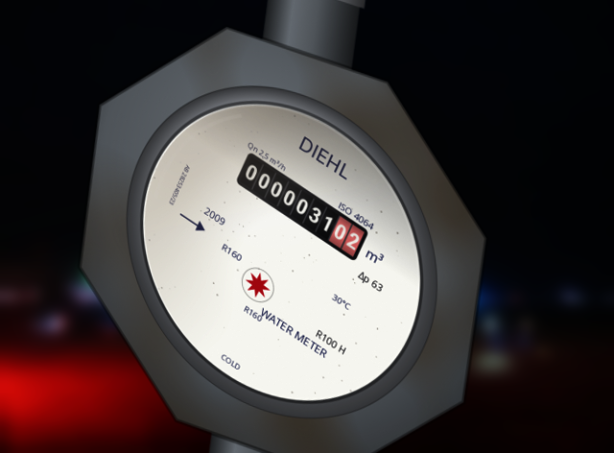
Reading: value=31.02 unit=m³
